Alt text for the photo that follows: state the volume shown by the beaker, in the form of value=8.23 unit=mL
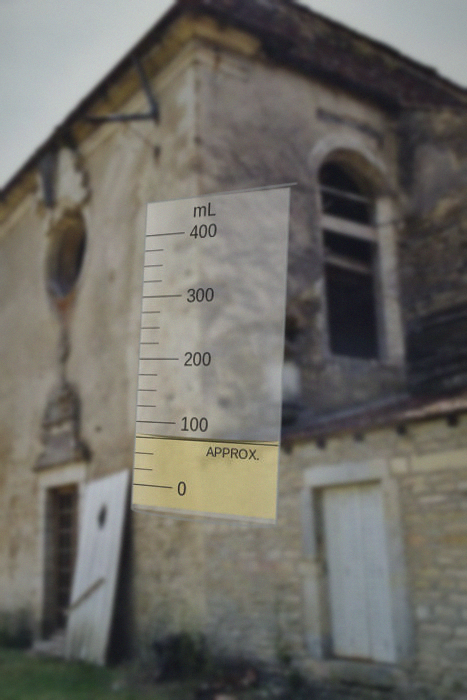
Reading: value=75 unit=mL
